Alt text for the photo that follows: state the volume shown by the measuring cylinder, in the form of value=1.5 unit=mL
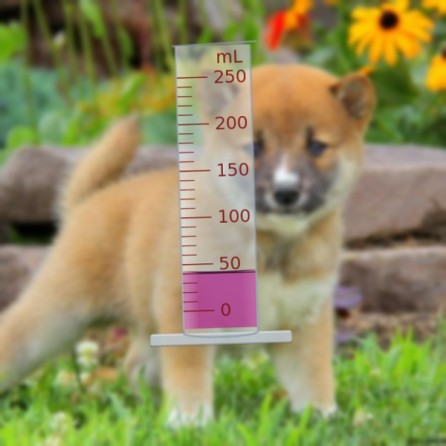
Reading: value=40 unit=mL
